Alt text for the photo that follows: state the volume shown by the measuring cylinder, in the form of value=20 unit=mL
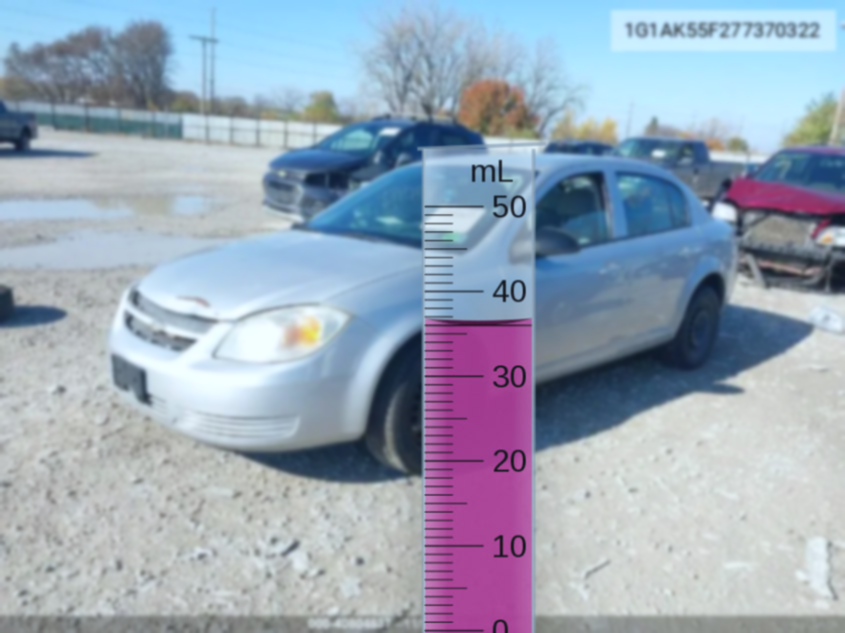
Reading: value=36 unit=mL
